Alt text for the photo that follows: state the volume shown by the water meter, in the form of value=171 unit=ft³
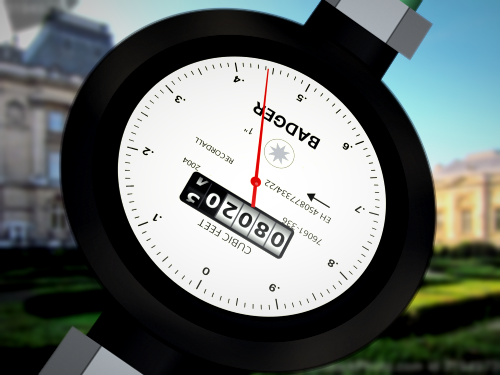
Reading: value=80203.44 unit=ft³
